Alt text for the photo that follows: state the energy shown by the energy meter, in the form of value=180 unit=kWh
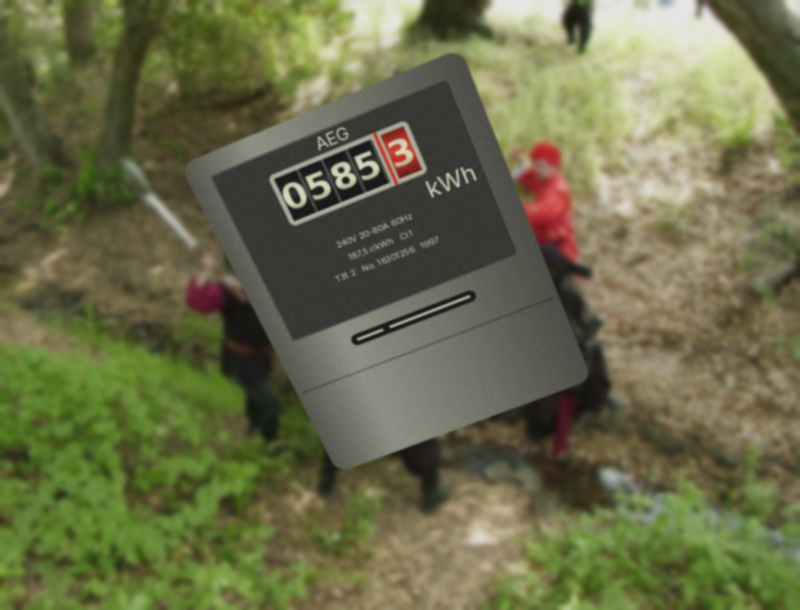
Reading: value=585.3 unit=kWh
